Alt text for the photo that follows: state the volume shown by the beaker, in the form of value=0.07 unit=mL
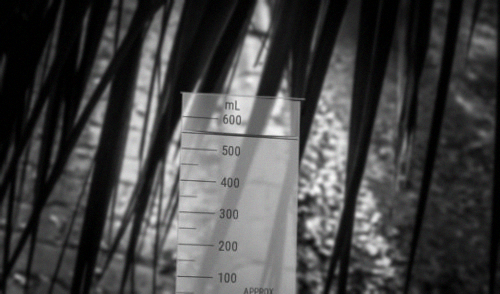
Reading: value=550 unit=mL
